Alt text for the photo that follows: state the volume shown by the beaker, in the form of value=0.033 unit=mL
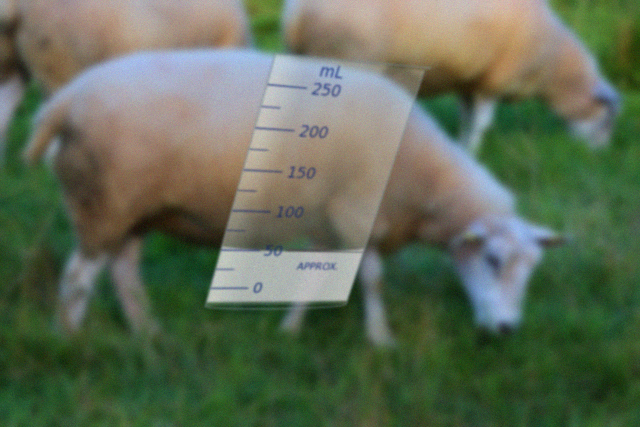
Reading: value=50 unit=mL
